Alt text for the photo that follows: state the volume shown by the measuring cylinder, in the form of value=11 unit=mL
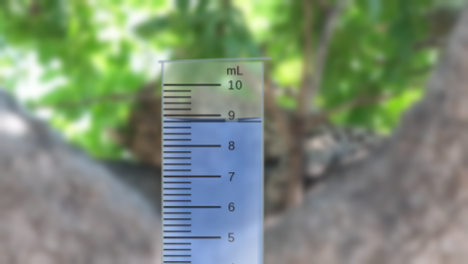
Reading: value=8.8 unit=mL
